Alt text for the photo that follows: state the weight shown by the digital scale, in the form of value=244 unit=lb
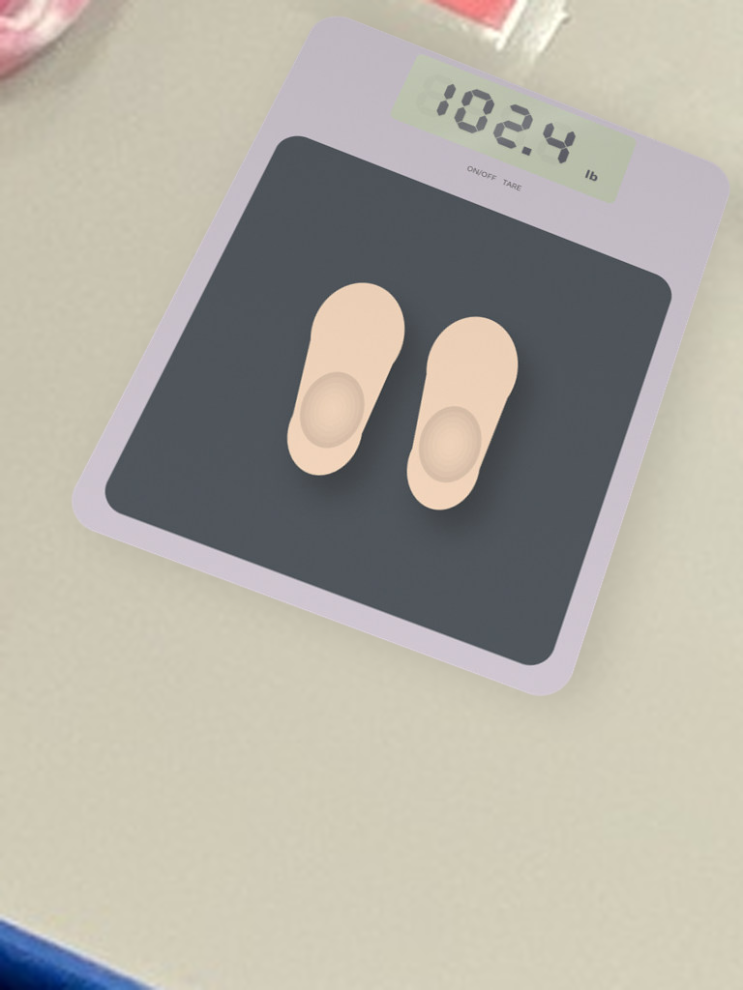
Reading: value=102.4 unit=lb
